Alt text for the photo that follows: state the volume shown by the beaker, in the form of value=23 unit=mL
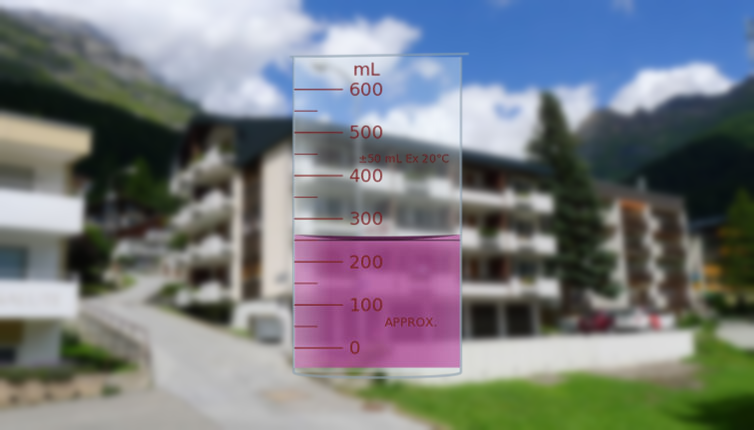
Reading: value=250 unit=mL
